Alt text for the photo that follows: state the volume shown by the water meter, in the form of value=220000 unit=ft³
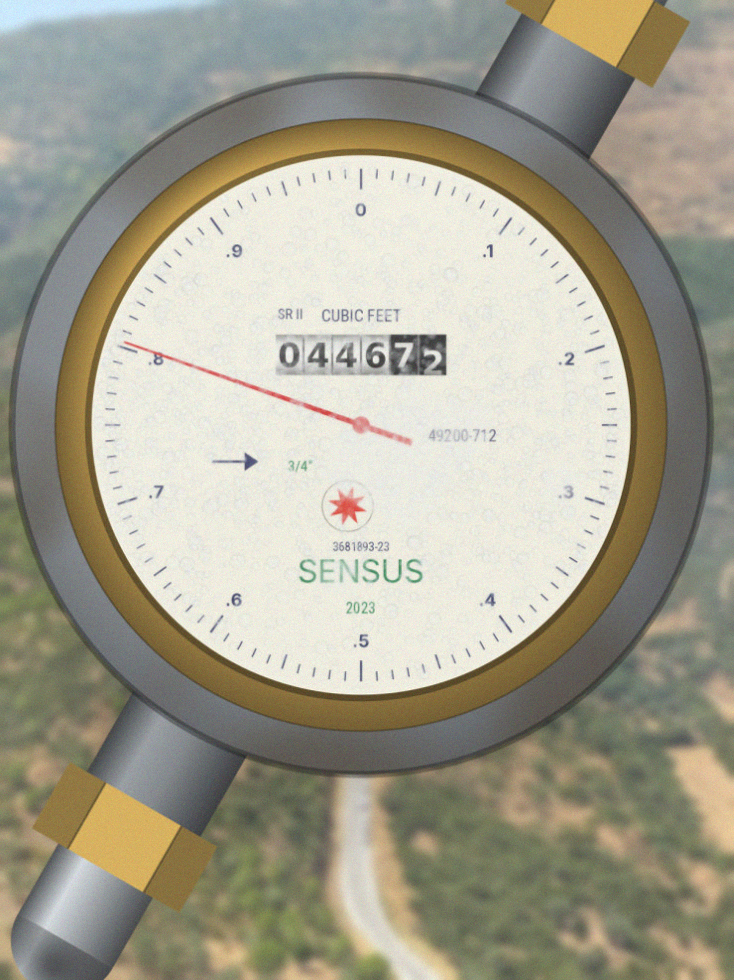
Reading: value=44671.80 unit=ft³
